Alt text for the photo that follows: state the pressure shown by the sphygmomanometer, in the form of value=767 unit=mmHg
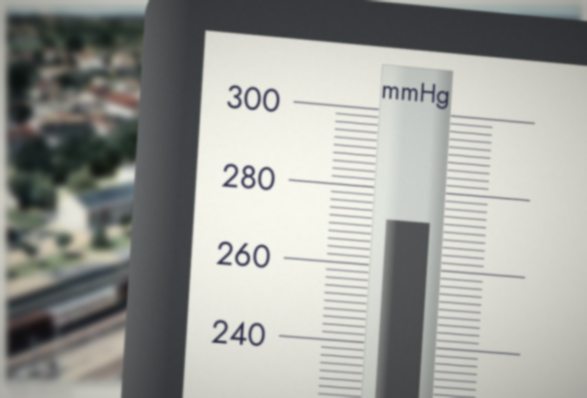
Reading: value=272 unit=mmHg
